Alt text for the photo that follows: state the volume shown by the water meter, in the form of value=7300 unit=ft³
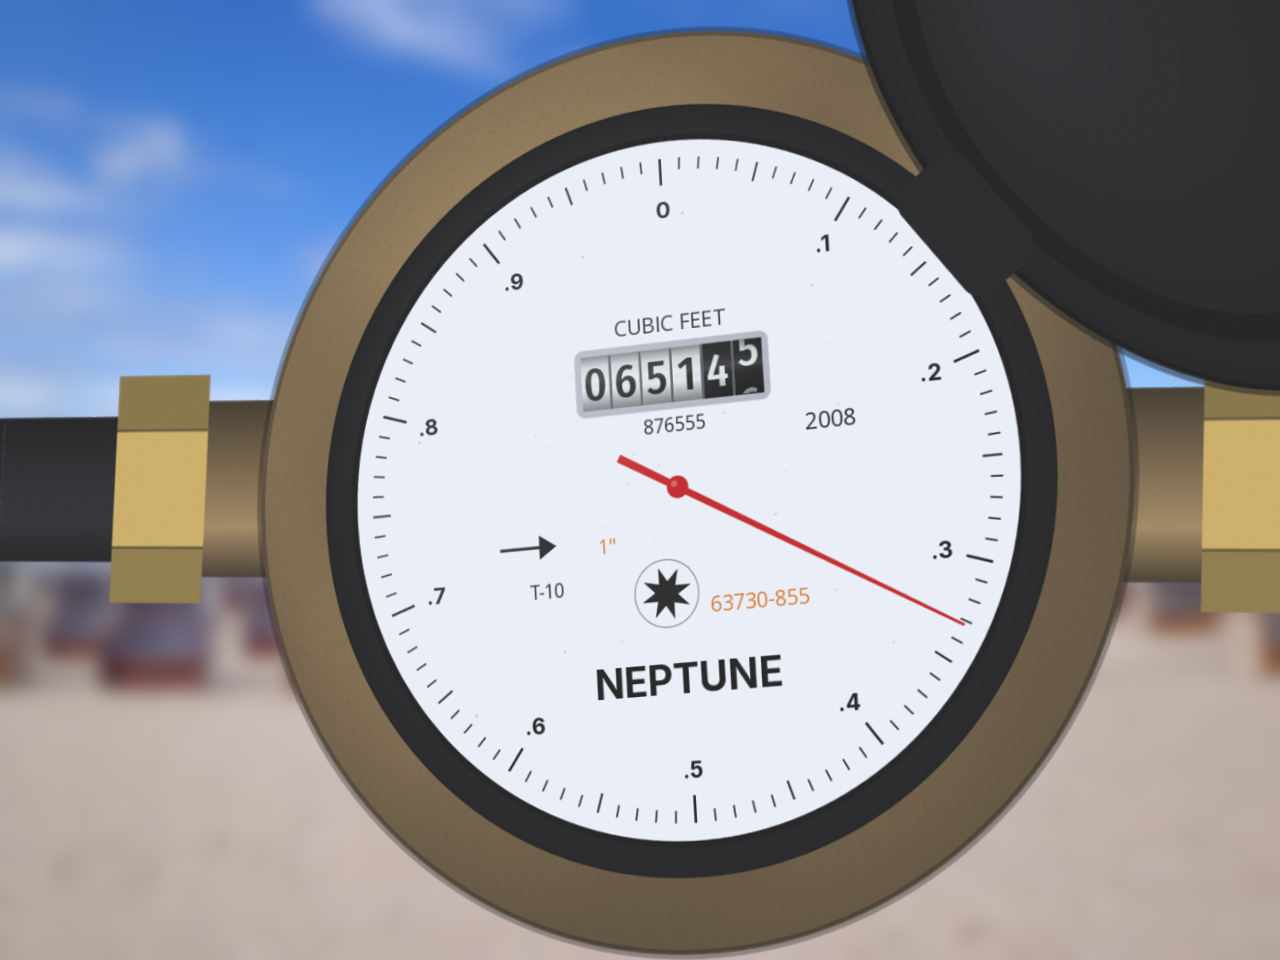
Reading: value=65145.33 unit=ft³
